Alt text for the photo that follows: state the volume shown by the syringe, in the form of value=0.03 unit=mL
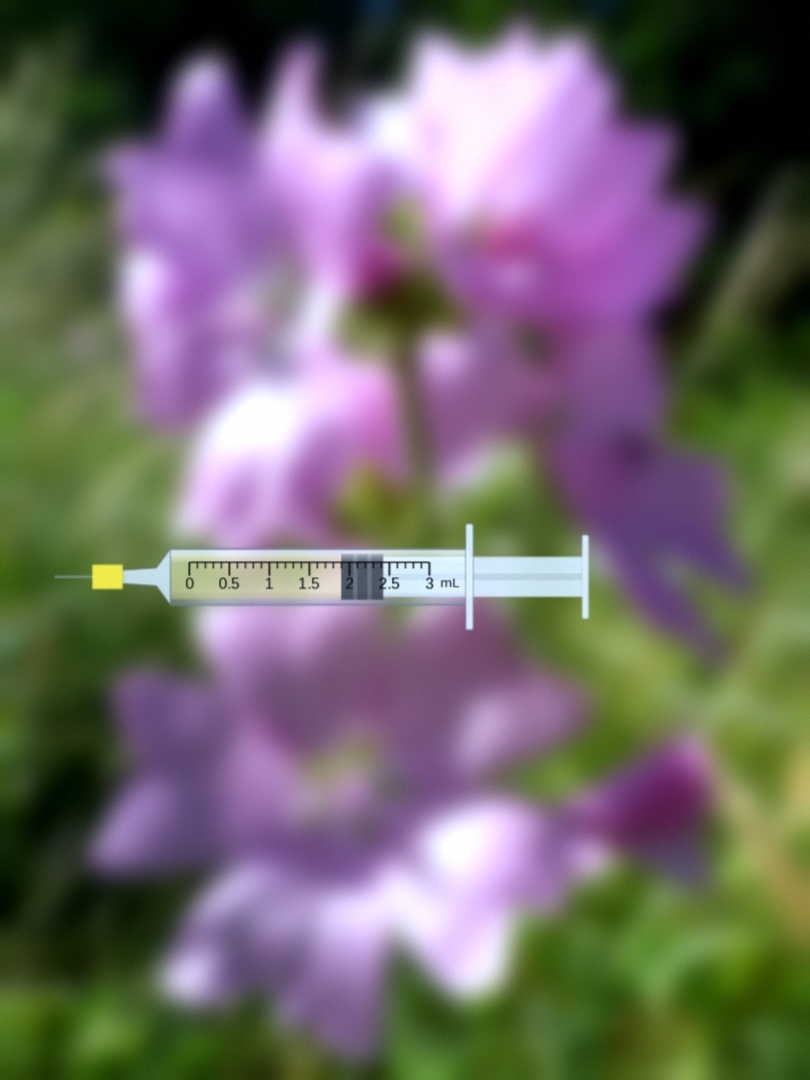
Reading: value=1.9 unit=mL
